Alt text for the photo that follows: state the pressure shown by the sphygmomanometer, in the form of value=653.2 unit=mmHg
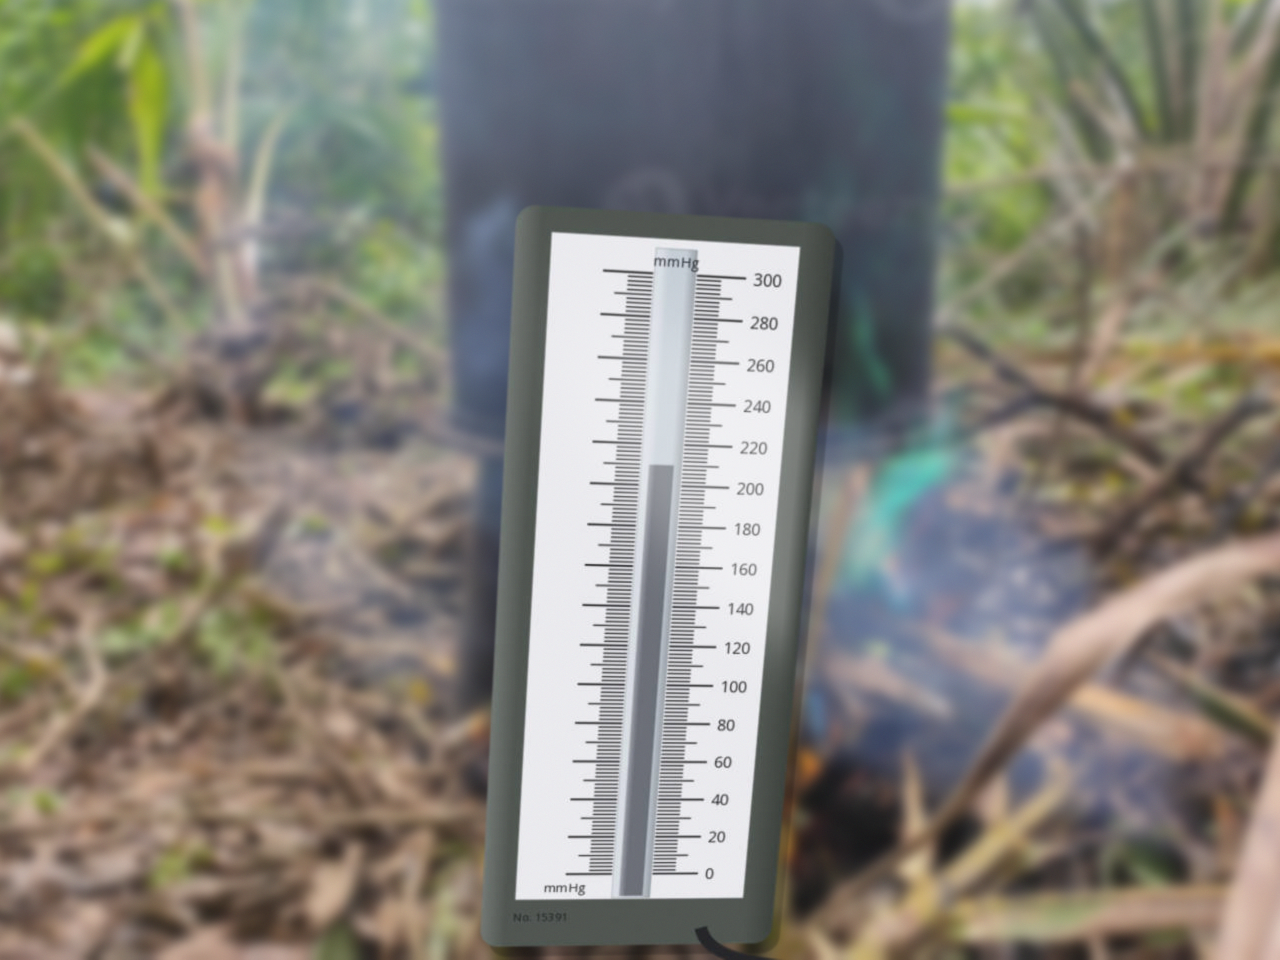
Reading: value=210 unit=mmHg
